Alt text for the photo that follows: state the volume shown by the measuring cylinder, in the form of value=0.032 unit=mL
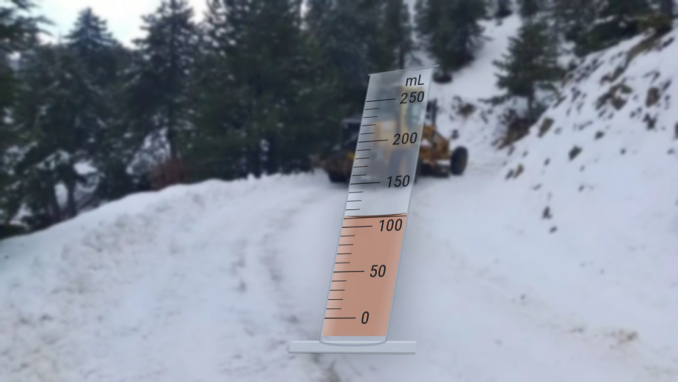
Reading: value=110 unit=mL
